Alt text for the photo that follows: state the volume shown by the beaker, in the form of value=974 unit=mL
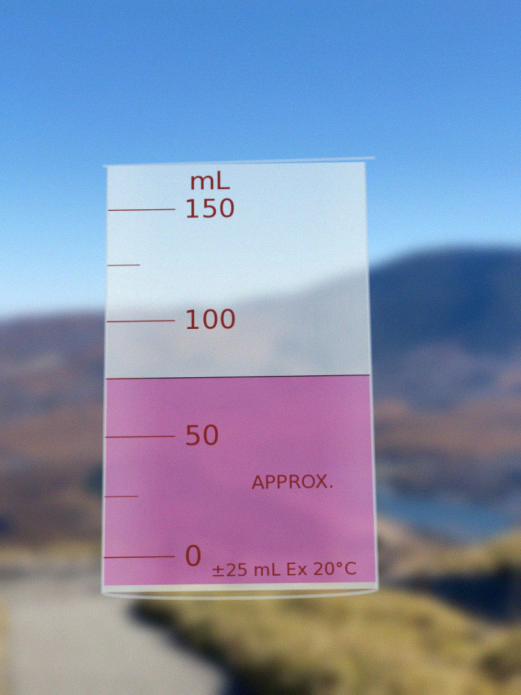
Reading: value=75 unit=mL
